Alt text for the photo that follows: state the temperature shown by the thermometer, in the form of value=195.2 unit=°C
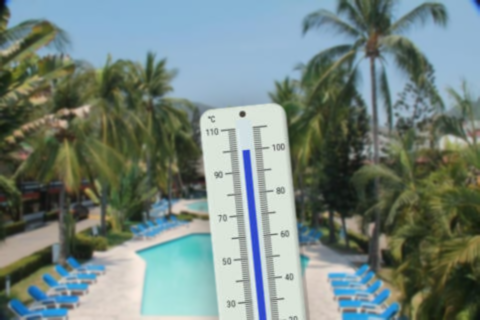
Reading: value=100 unit=°C
